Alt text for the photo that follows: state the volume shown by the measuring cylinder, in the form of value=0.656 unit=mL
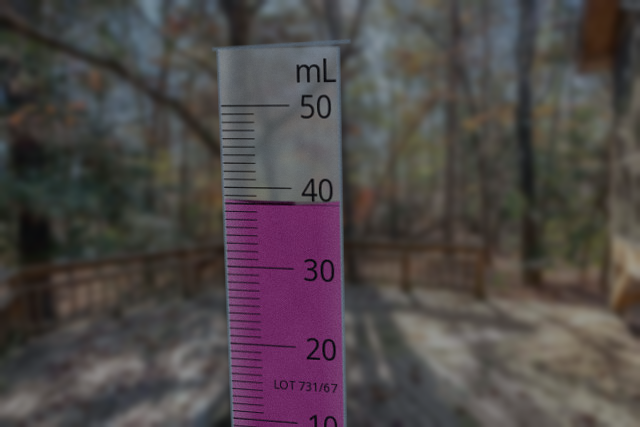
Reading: value=38 unit=mL
